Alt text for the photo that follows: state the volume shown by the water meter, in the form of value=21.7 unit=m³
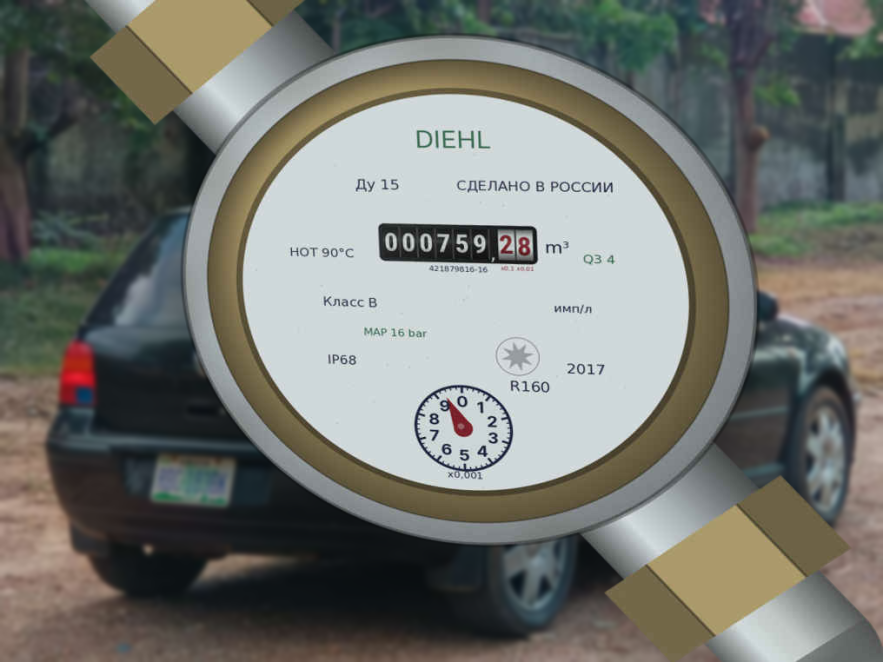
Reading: value=759.279 unit=m³
